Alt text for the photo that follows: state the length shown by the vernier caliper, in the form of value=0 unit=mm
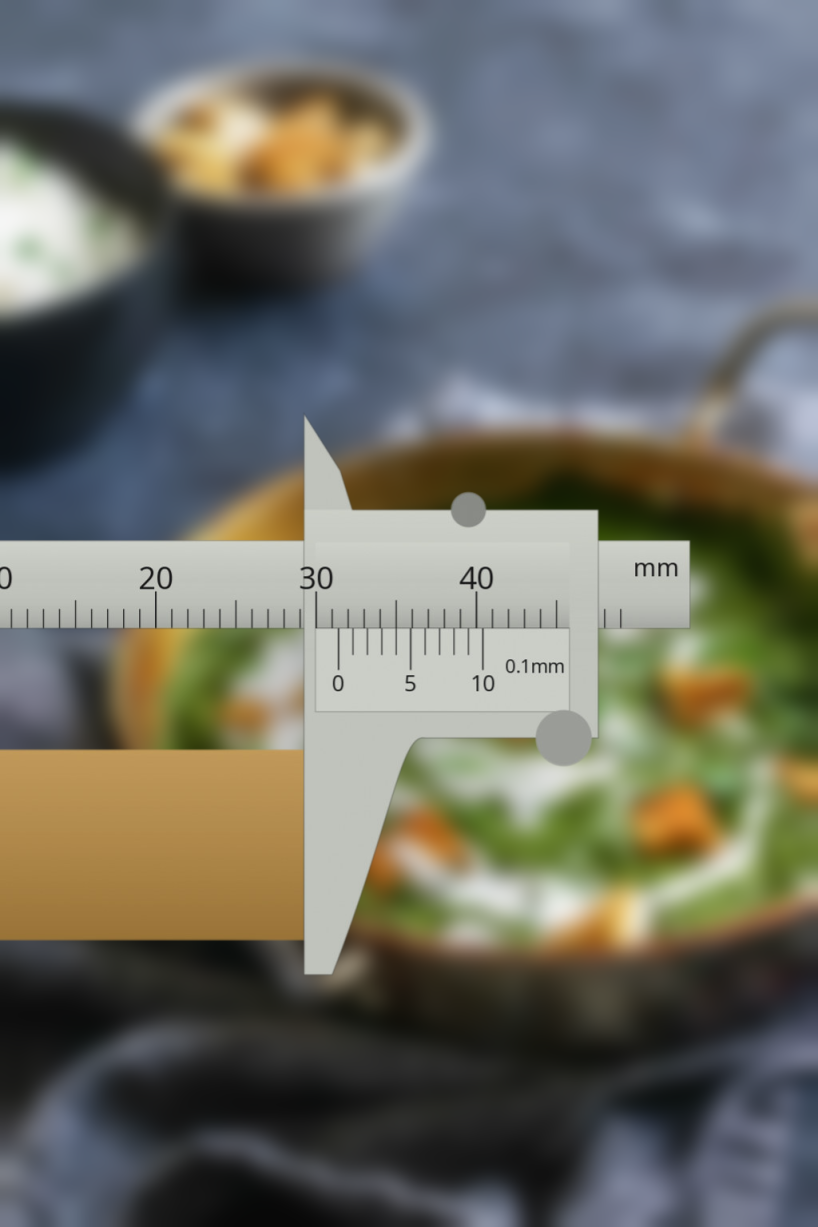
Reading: value=31.4 unit=mm
